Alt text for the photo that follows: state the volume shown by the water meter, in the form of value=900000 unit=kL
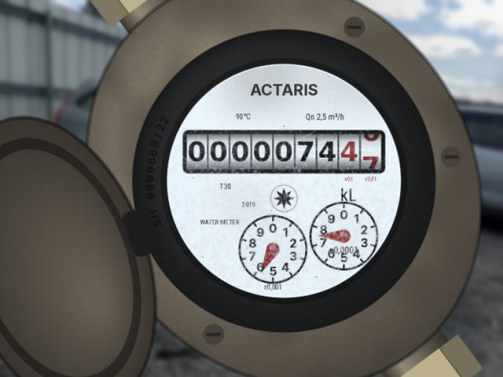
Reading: value=74.4657 unit=kL
